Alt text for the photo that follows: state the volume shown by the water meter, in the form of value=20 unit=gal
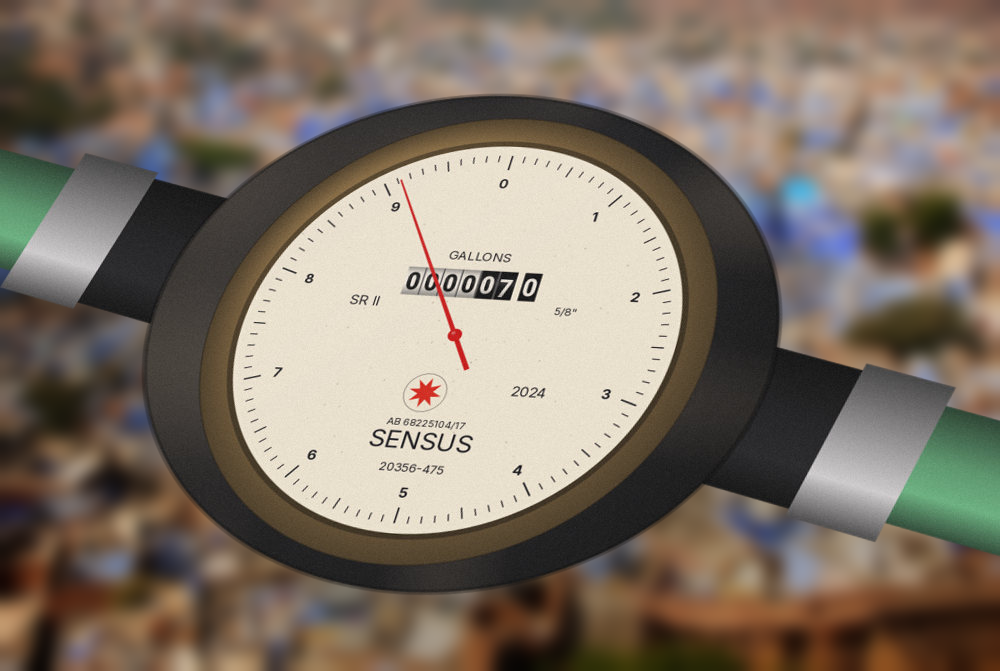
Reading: value=69.1 unit=gal
